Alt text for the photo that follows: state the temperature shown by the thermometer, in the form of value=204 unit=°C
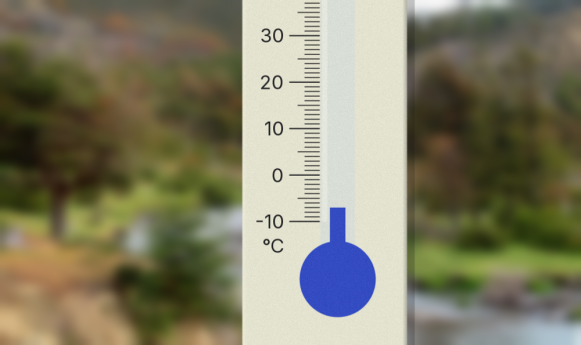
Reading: value=-7 unit=°C
